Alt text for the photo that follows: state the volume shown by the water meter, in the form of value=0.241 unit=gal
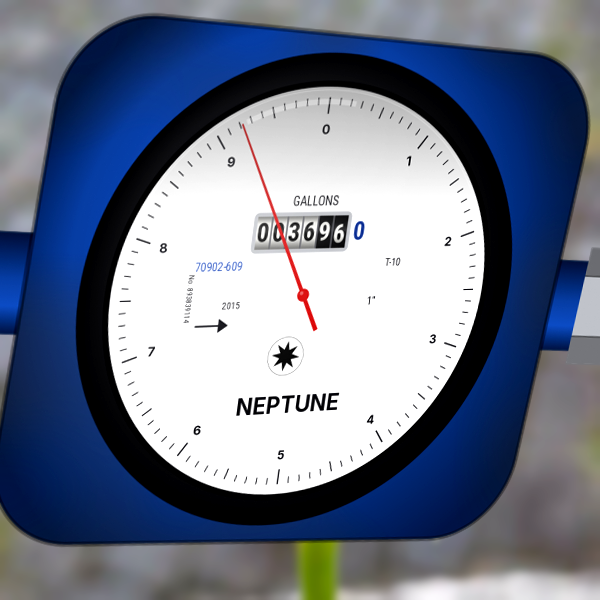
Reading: value=36959.2 unit=gal
